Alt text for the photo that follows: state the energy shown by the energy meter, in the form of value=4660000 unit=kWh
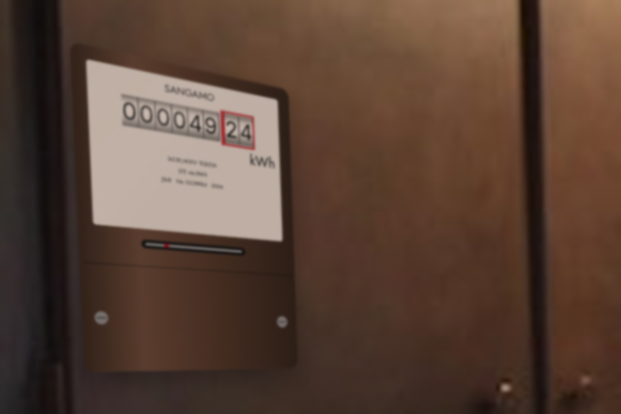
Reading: value=49.24 unit=kWh
